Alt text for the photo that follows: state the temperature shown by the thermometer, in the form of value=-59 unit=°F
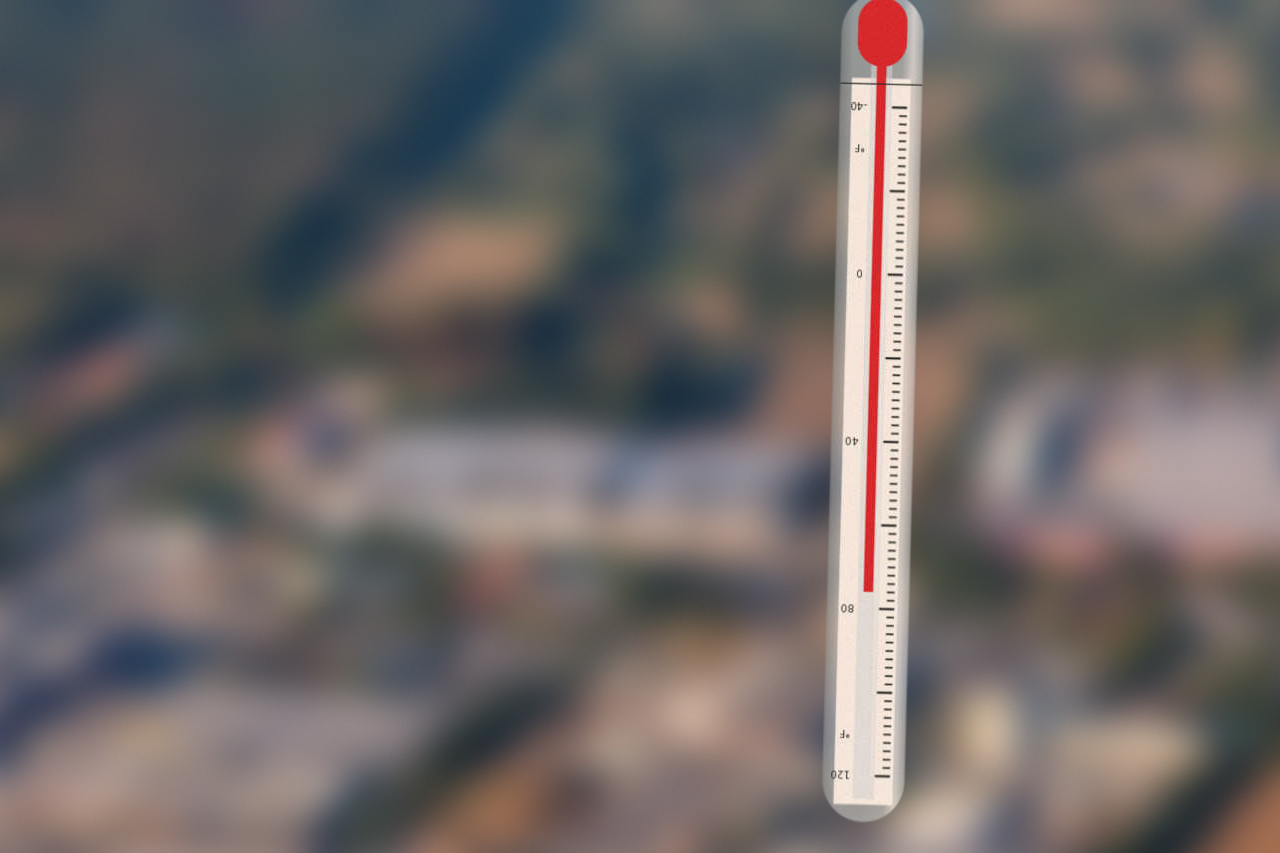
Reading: value=76 unit=°F
